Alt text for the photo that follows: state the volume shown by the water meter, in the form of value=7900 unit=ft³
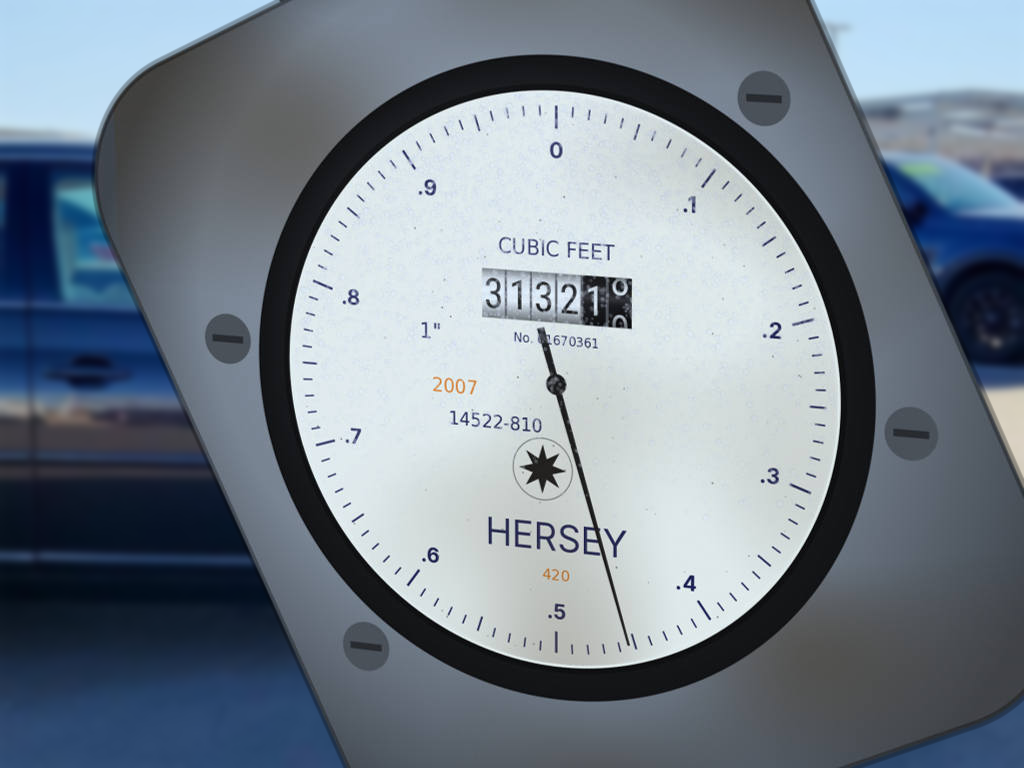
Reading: value=313218.45 unit=ft³
